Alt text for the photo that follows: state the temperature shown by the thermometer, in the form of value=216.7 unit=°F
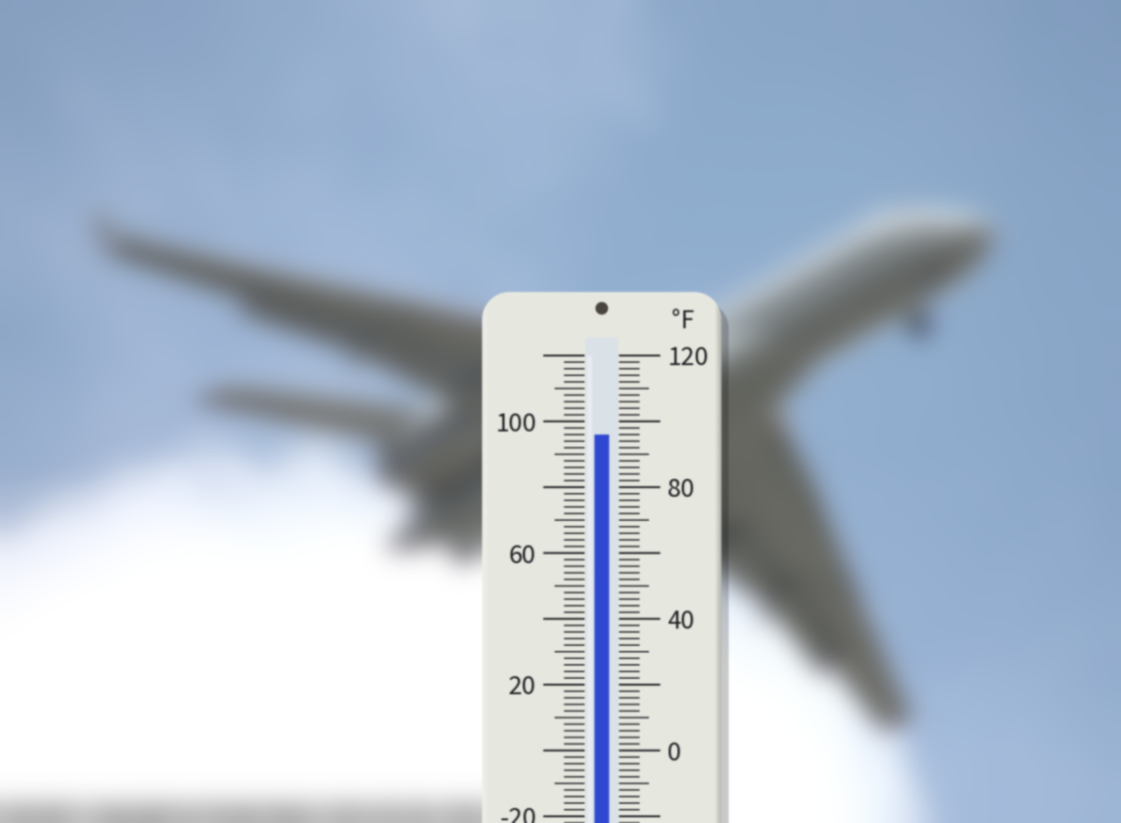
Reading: value=96 unit=°F
